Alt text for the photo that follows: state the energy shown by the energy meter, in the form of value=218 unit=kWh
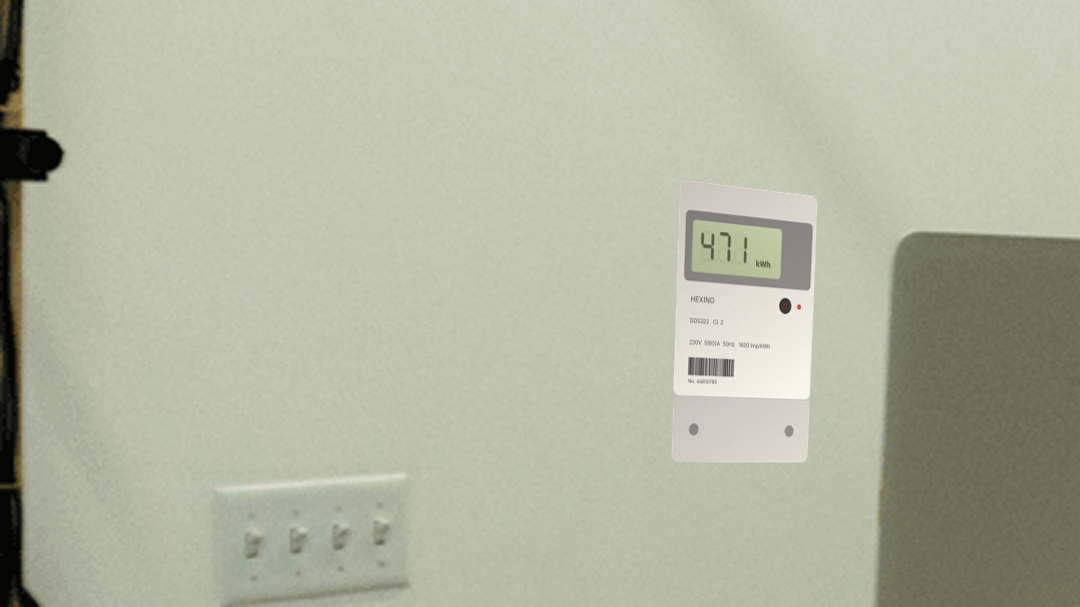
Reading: value=471 unit=kWh
